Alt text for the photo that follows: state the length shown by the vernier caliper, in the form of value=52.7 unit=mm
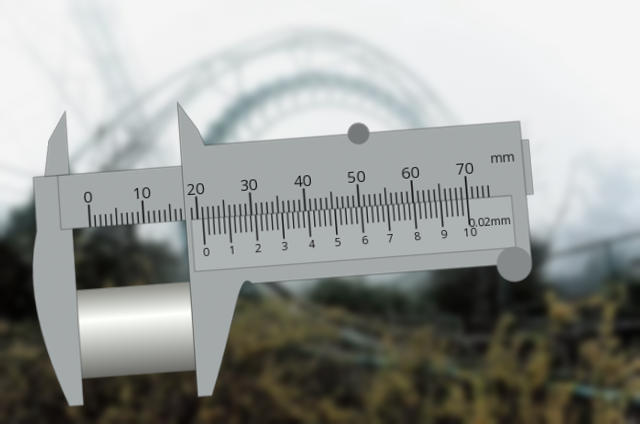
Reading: value=21.0 unit=mm
